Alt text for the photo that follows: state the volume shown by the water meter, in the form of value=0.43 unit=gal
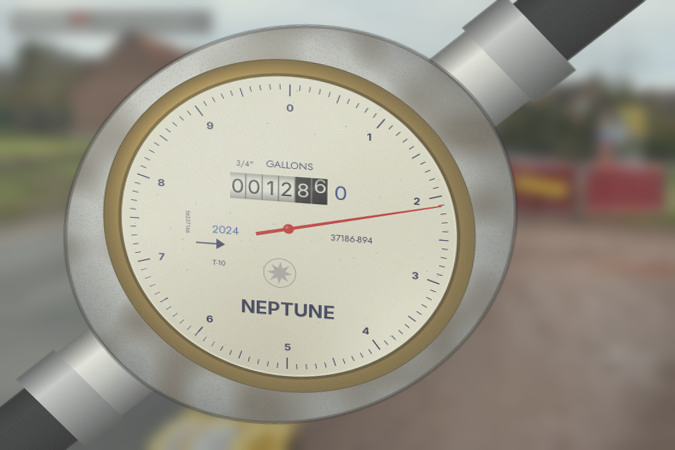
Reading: value=12862.1 unit=gal
